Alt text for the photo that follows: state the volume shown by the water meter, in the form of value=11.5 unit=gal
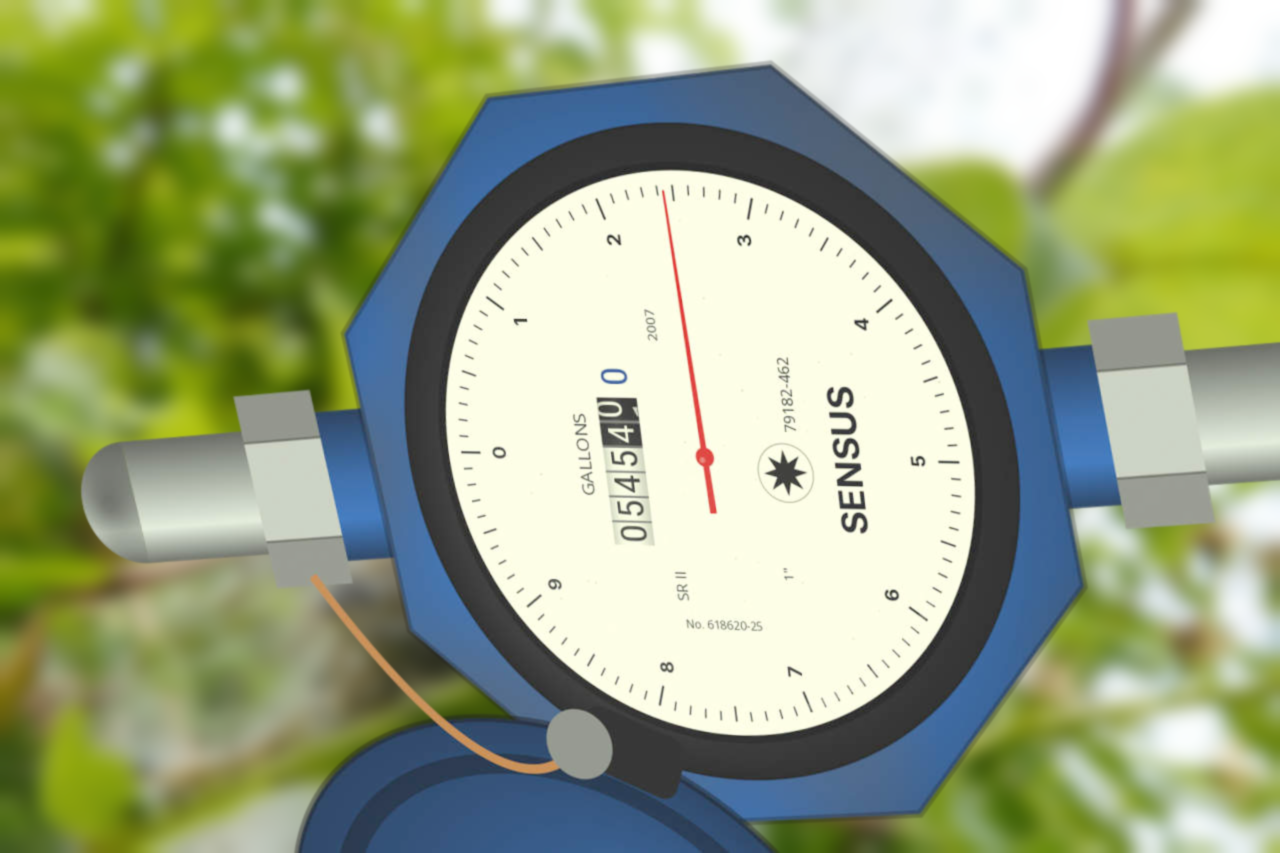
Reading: value=545402.4 unit=gal
